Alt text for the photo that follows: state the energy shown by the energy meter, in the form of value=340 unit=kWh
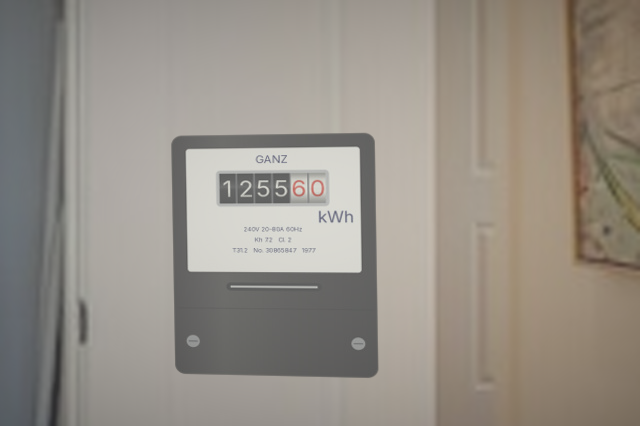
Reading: value=1255.60 unit=kWh
